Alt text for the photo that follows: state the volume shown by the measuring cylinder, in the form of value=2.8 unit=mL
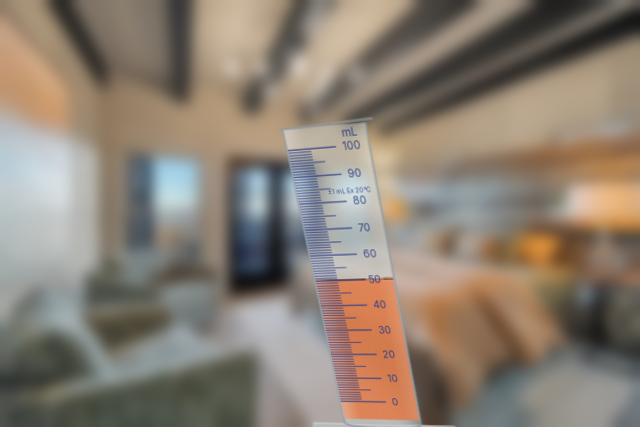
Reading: value=50 unit=mL
